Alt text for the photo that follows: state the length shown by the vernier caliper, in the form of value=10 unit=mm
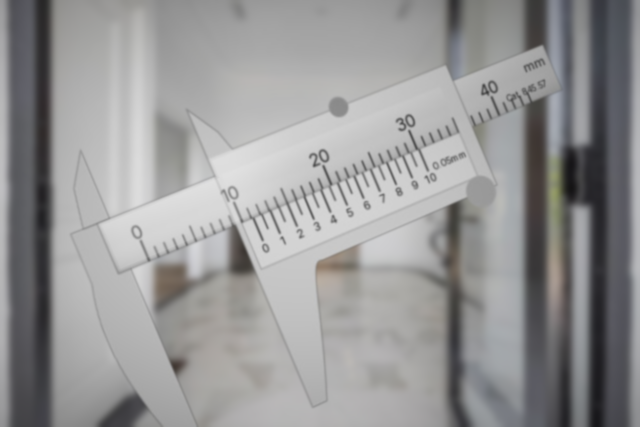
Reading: value=11.2 unit=mm
